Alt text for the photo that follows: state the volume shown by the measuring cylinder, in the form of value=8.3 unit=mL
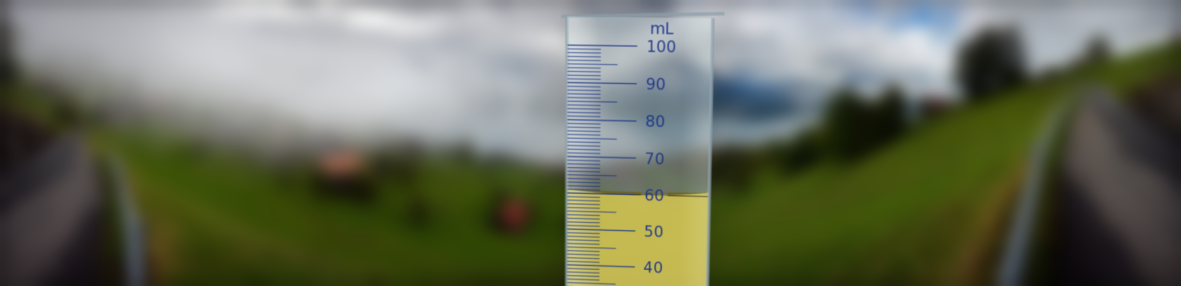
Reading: value=60 unit=mL
